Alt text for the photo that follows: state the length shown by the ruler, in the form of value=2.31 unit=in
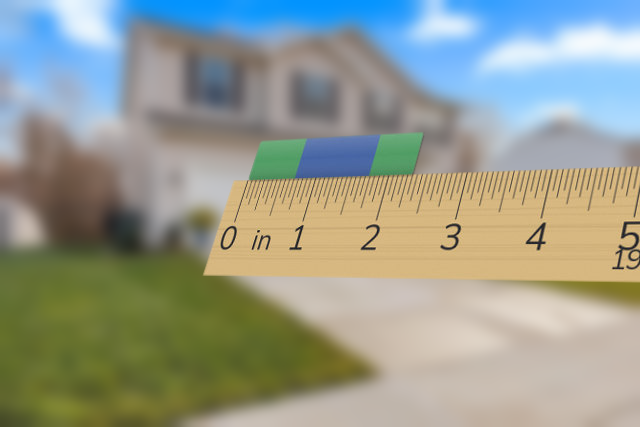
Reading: value=2.3125 unit=in
